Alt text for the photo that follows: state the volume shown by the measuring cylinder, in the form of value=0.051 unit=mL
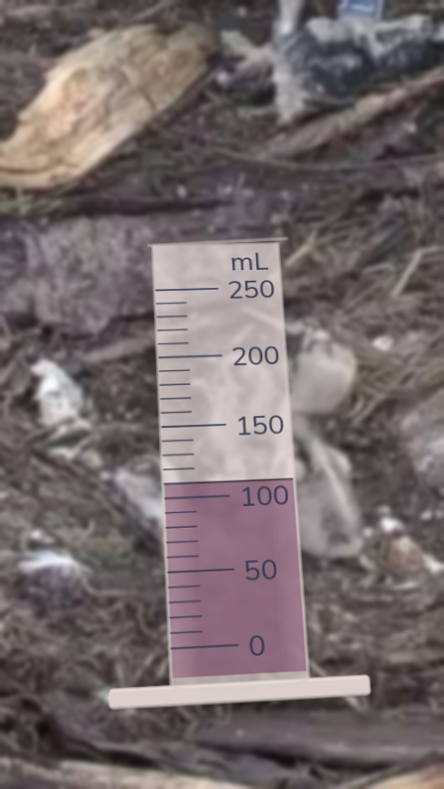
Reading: value=110 unit=mL
